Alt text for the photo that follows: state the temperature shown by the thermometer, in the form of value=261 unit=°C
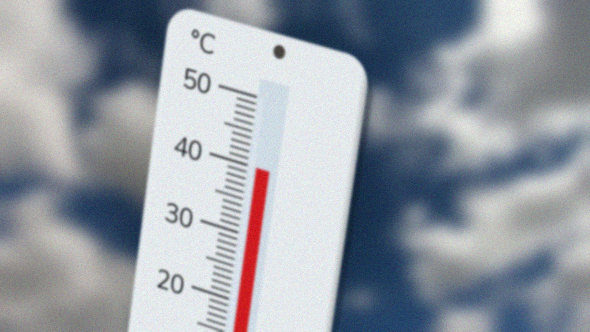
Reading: value=40 unit=°C
